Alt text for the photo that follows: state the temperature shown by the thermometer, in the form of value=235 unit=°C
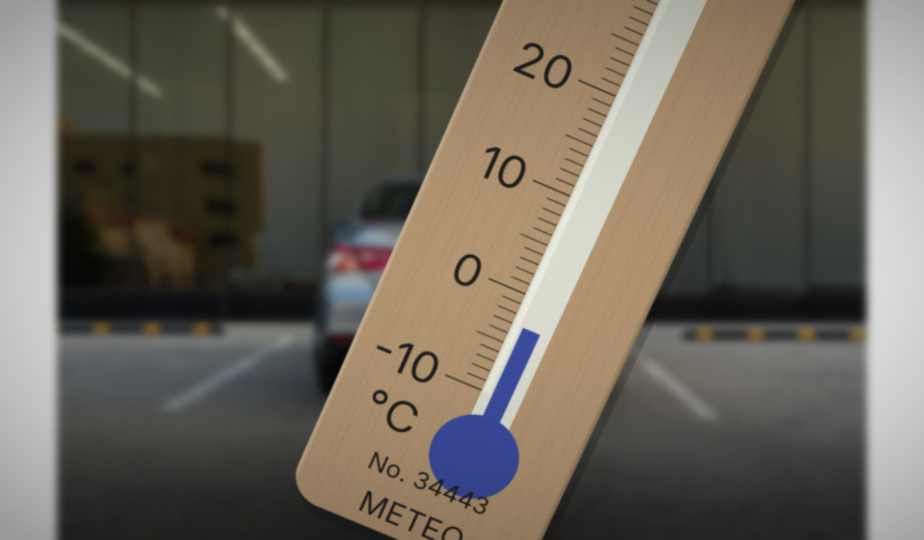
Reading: value=-3 unit=°C
